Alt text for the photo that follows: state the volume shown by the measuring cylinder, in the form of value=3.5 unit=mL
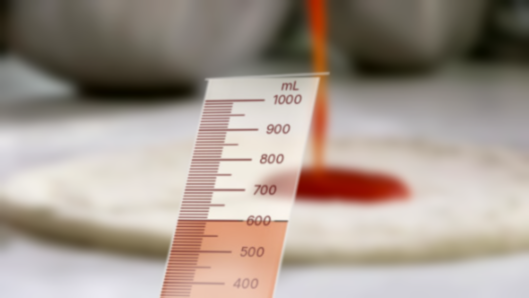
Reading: value=600 unit=mL
